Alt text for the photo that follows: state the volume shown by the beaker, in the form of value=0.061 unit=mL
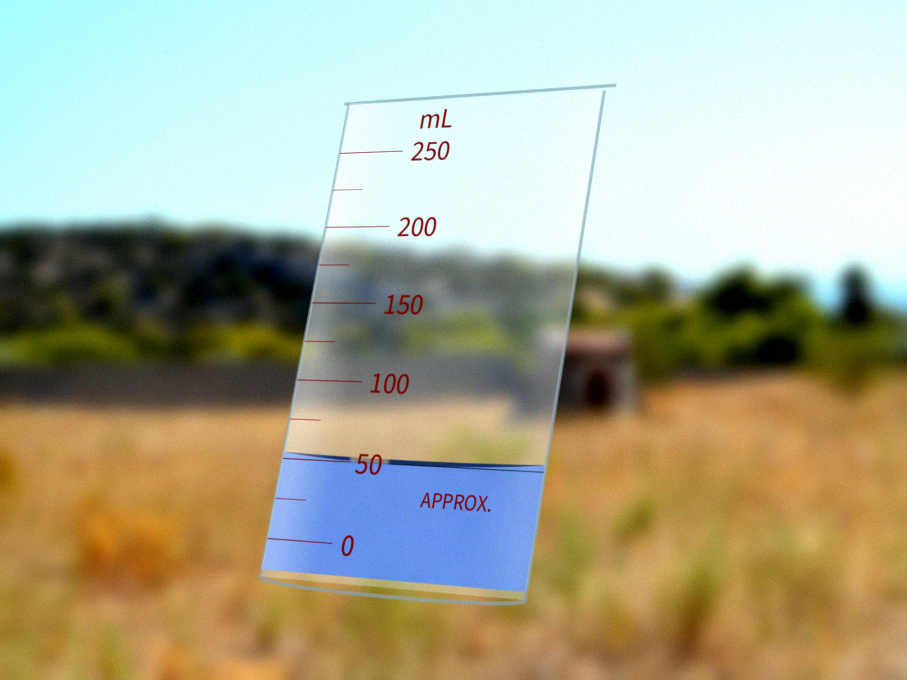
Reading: value=50 unit=mL
